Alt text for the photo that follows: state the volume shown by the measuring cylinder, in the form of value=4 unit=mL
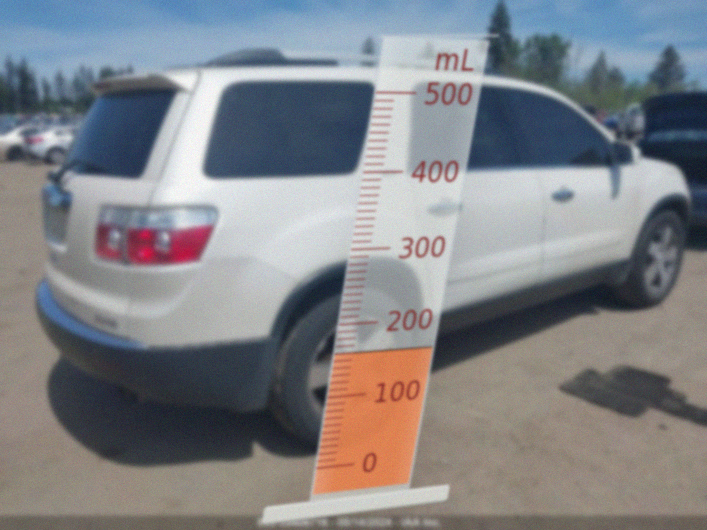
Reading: value=160 unit=mL
